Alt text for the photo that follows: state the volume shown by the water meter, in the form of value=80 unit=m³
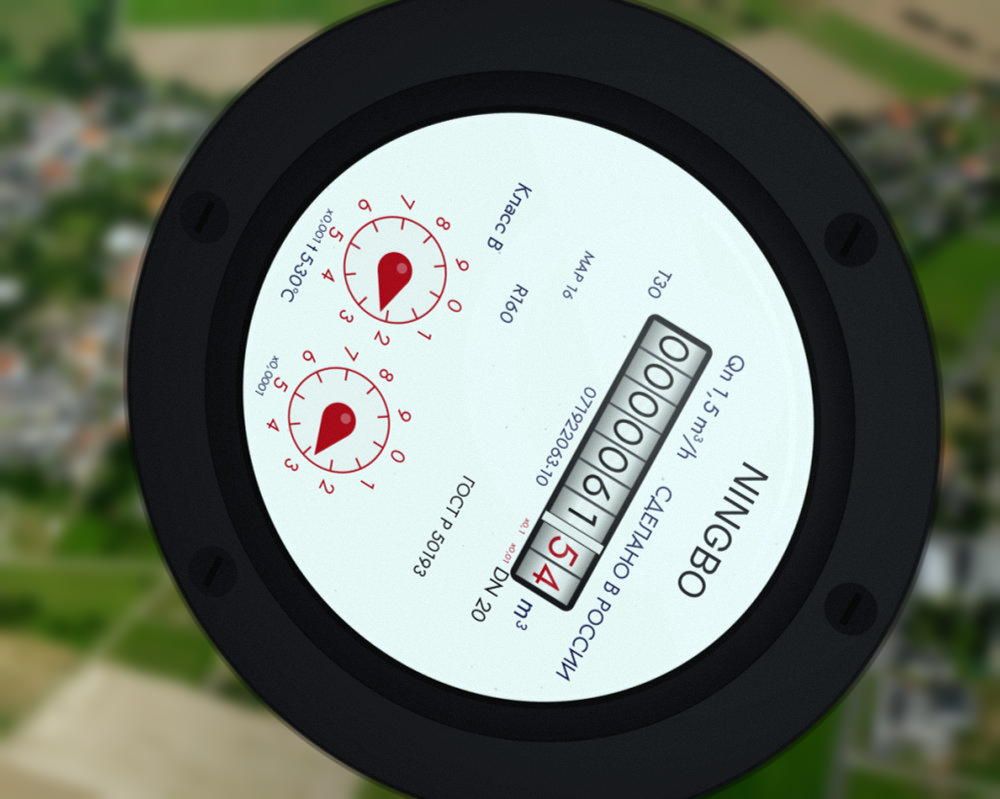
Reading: value=61.5422 unit=m³
